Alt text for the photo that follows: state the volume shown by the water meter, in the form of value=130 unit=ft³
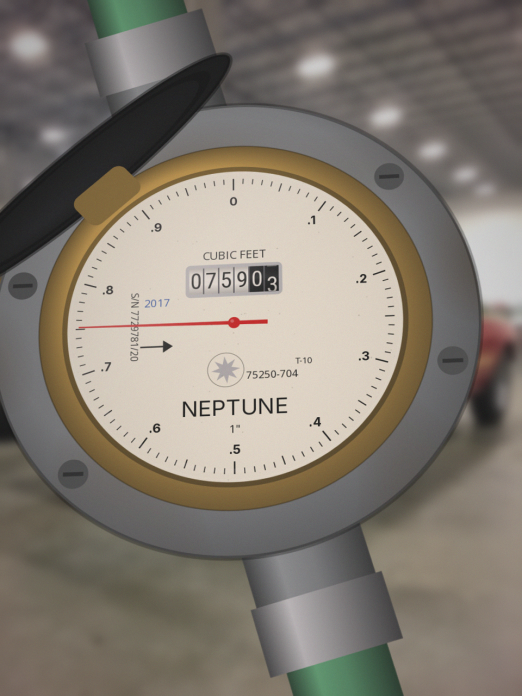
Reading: value=75902.75 unit=ft³
